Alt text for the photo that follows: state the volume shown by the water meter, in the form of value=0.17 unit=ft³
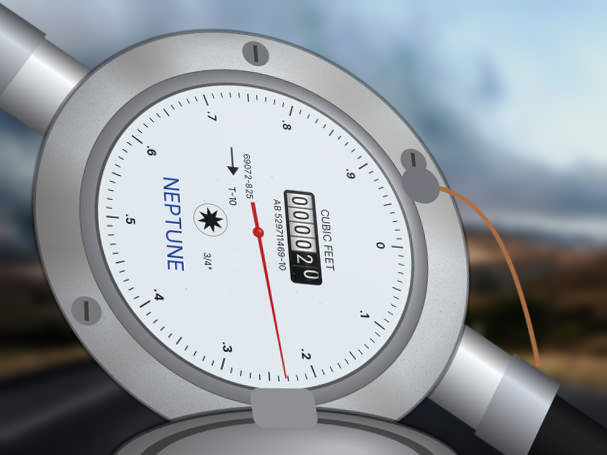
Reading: value=20.23 unit=ft³
